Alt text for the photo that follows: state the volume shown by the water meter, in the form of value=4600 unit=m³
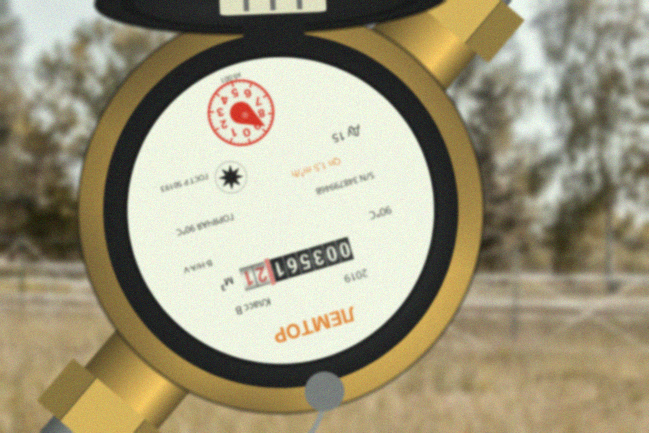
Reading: value=3561.218 unit=m³
